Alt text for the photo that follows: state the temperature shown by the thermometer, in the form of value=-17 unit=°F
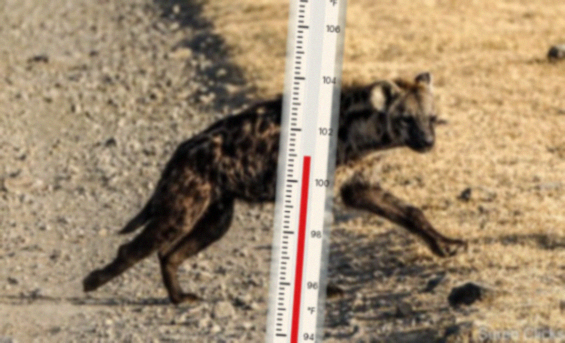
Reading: value=101 unit=°F
